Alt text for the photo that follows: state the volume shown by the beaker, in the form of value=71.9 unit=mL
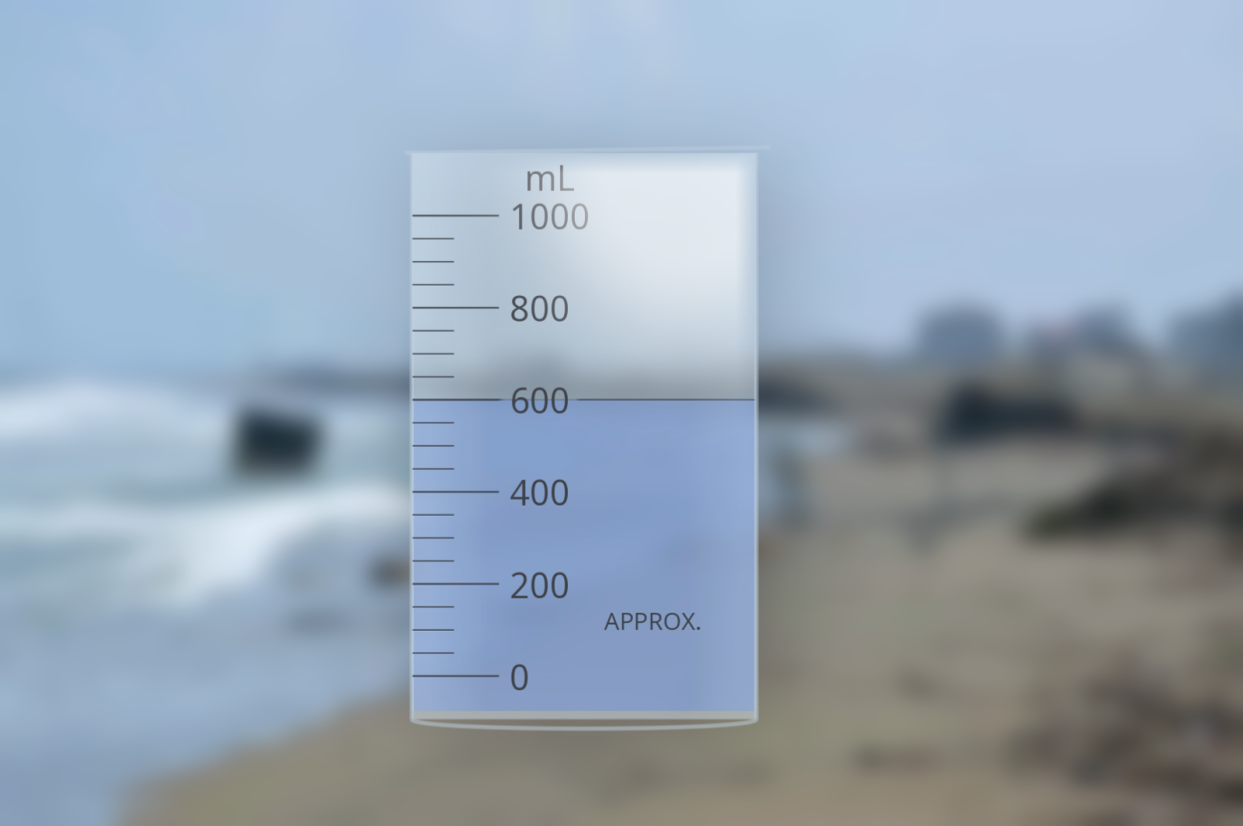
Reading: value=600 unit=mL
